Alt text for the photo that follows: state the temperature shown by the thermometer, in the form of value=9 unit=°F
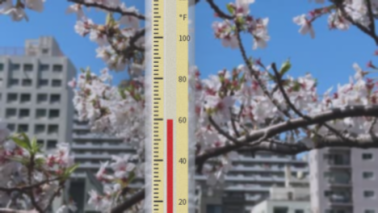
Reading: value=60 unit=°F
